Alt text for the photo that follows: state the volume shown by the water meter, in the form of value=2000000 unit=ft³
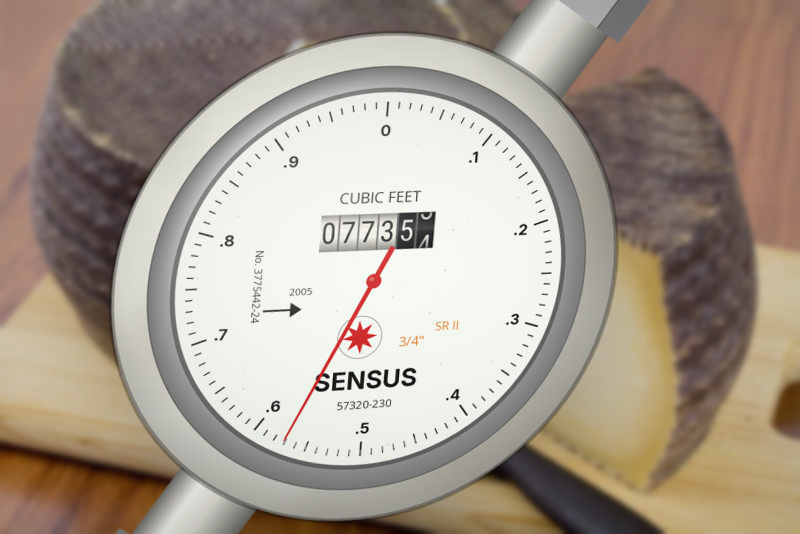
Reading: value=77353.57 unit=ft³
